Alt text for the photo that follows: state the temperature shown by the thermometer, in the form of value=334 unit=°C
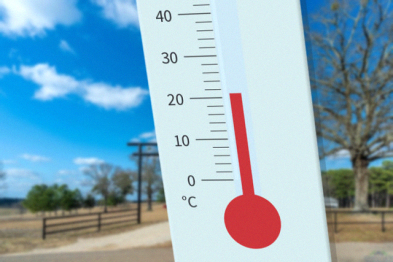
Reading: value=21 unit=°C
